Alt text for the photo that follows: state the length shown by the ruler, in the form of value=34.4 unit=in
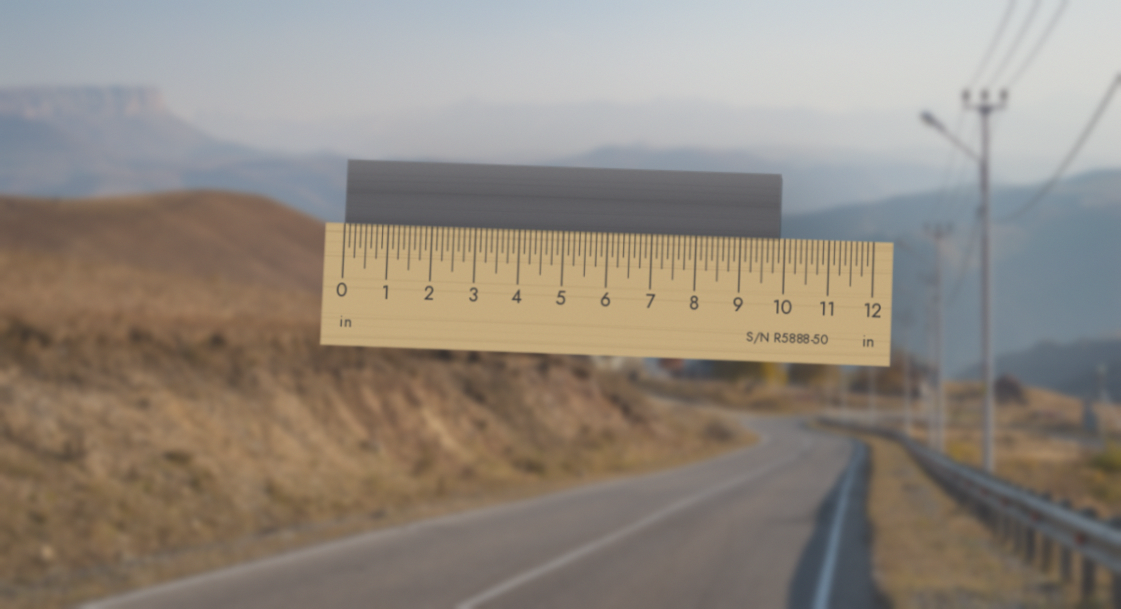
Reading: value=9.875 unit=in
